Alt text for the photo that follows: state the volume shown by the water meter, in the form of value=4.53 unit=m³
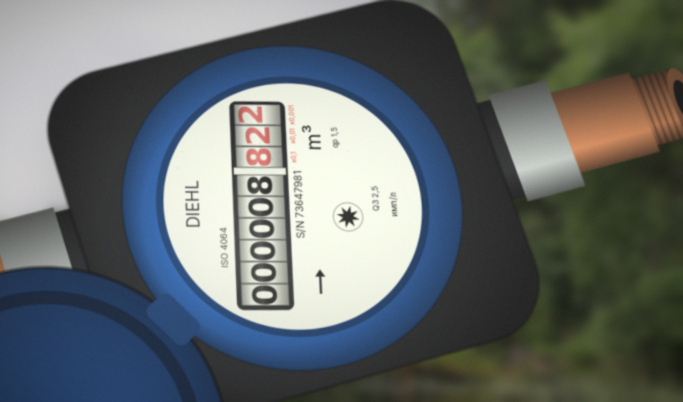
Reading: value=8.822 unit=m³
